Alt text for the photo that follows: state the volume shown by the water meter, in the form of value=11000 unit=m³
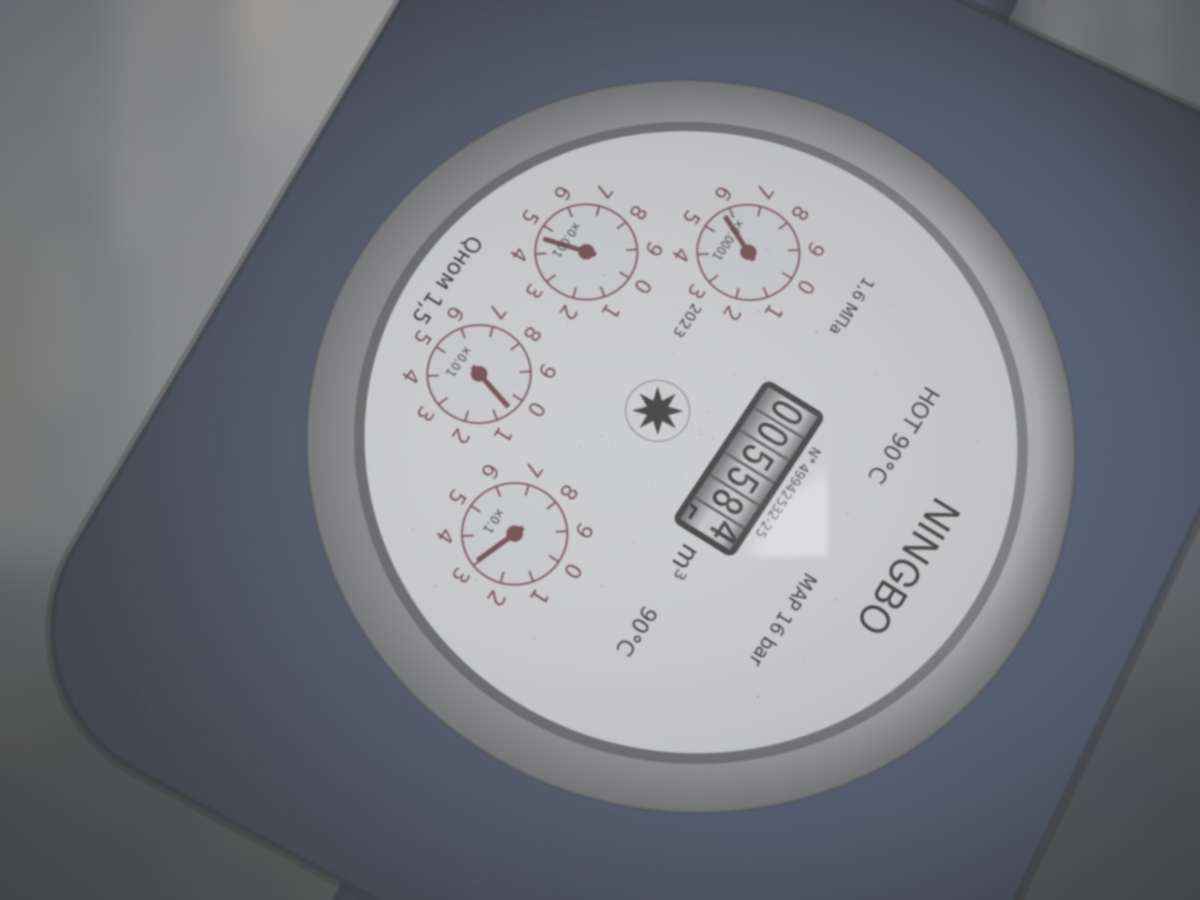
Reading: value=5584.3045 unit=m³
